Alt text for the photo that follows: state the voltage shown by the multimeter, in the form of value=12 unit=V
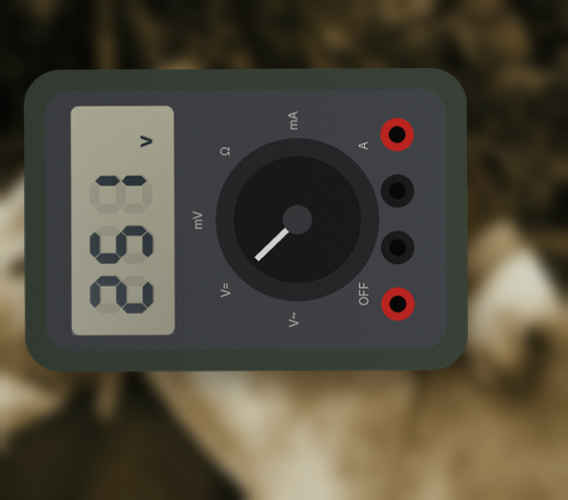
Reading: value=251 unit=V
